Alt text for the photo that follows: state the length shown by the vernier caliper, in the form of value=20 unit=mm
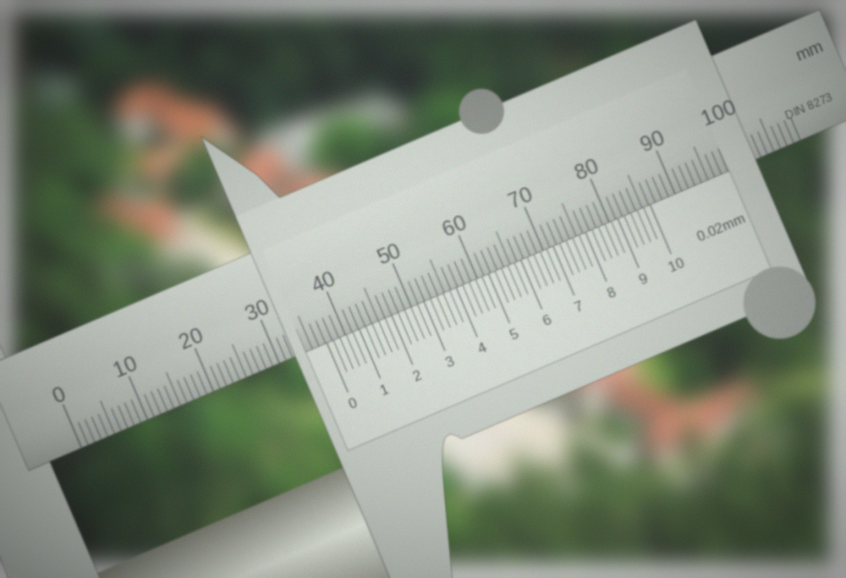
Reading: value=37.2 unit=mm
